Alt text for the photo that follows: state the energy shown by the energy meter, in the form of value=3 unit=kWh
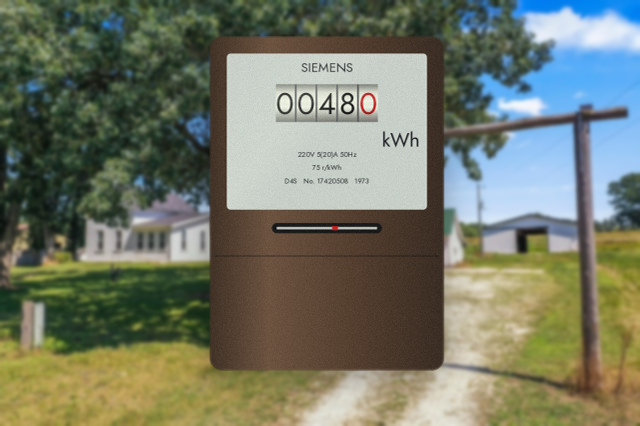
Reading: value=48.0 unit=kWh
